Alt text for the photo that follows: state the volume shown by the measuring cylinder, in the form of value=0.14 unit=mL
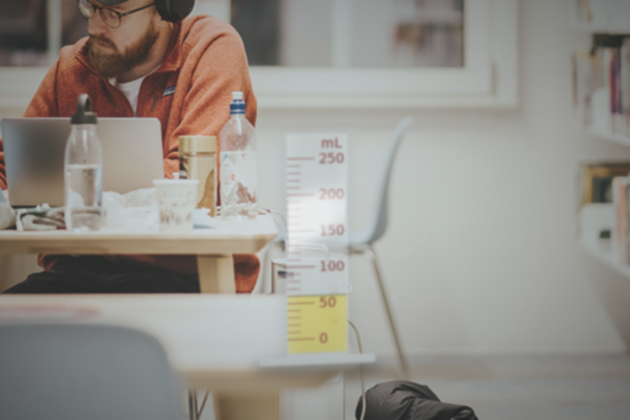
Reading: value=60 unit=mL
